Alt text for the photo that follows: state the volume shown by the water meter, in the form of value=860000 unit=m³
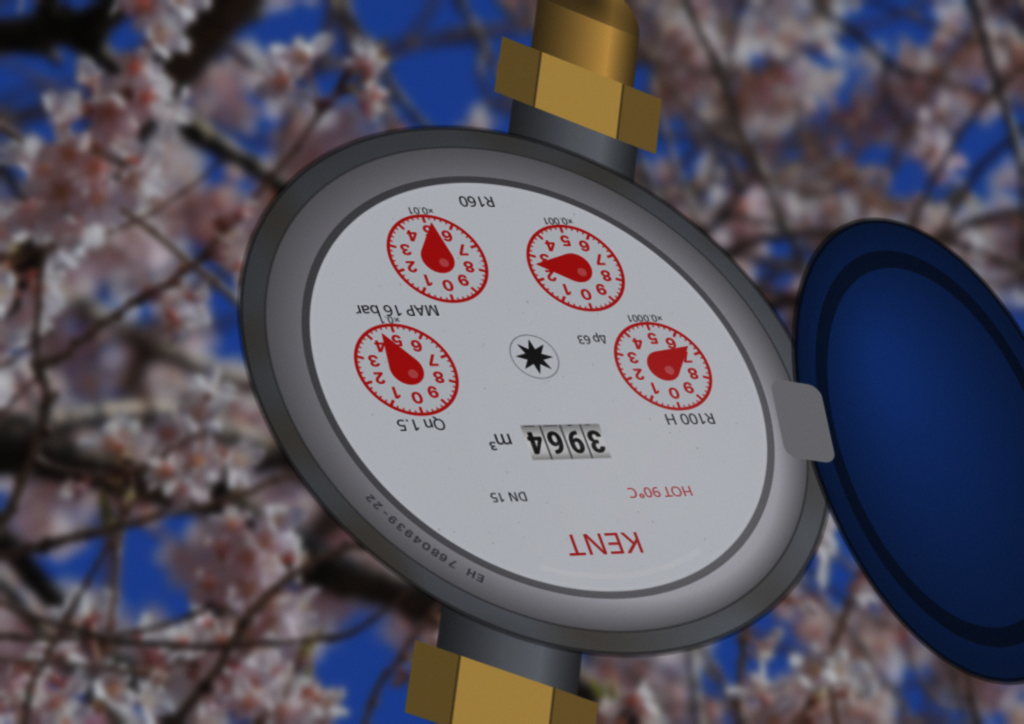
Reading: value=3964.4526 unit=m³
